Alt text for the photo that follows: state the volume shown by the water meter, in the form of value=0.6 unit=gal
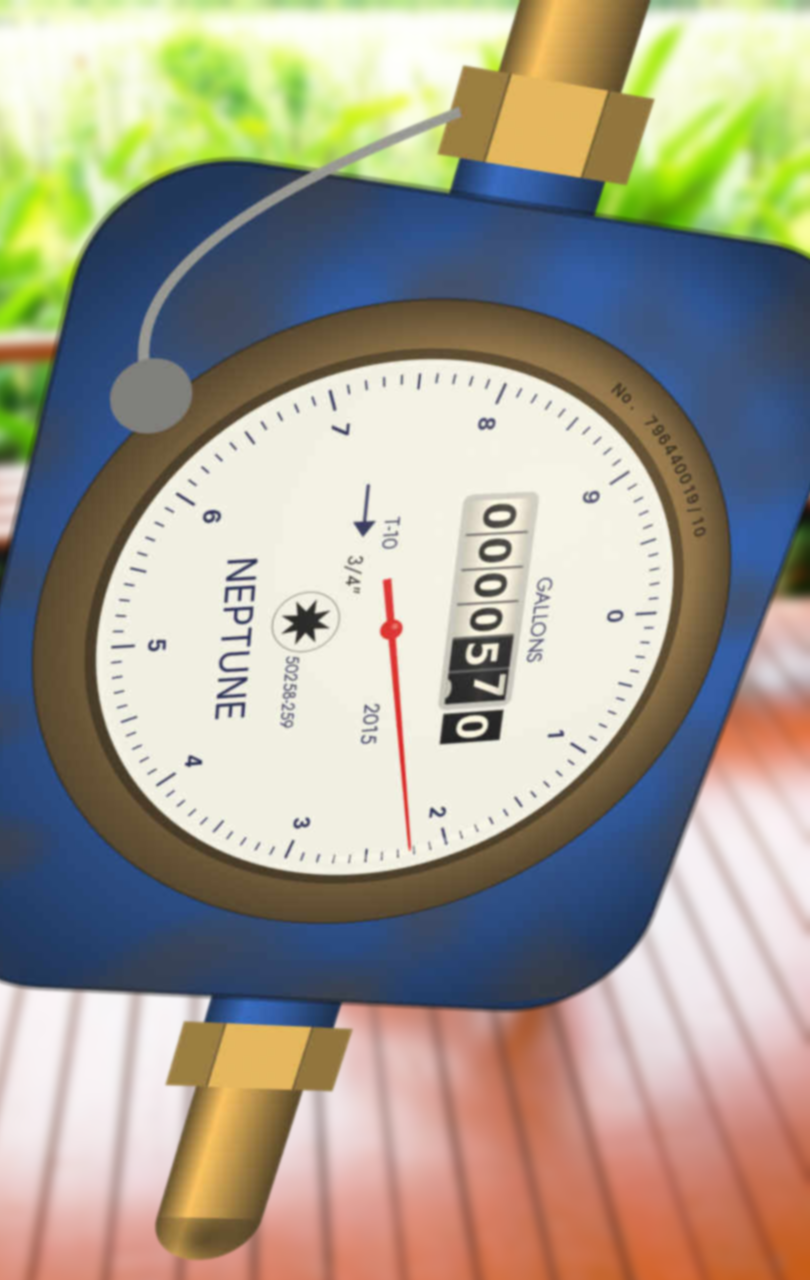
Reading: value=572.2 unit=gal
